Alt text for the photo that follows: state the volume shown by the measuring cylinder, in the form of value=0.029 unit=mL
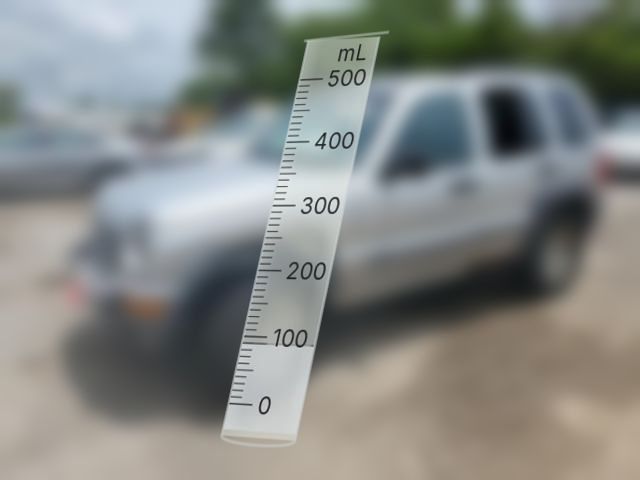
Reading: value=90 unit=mL
